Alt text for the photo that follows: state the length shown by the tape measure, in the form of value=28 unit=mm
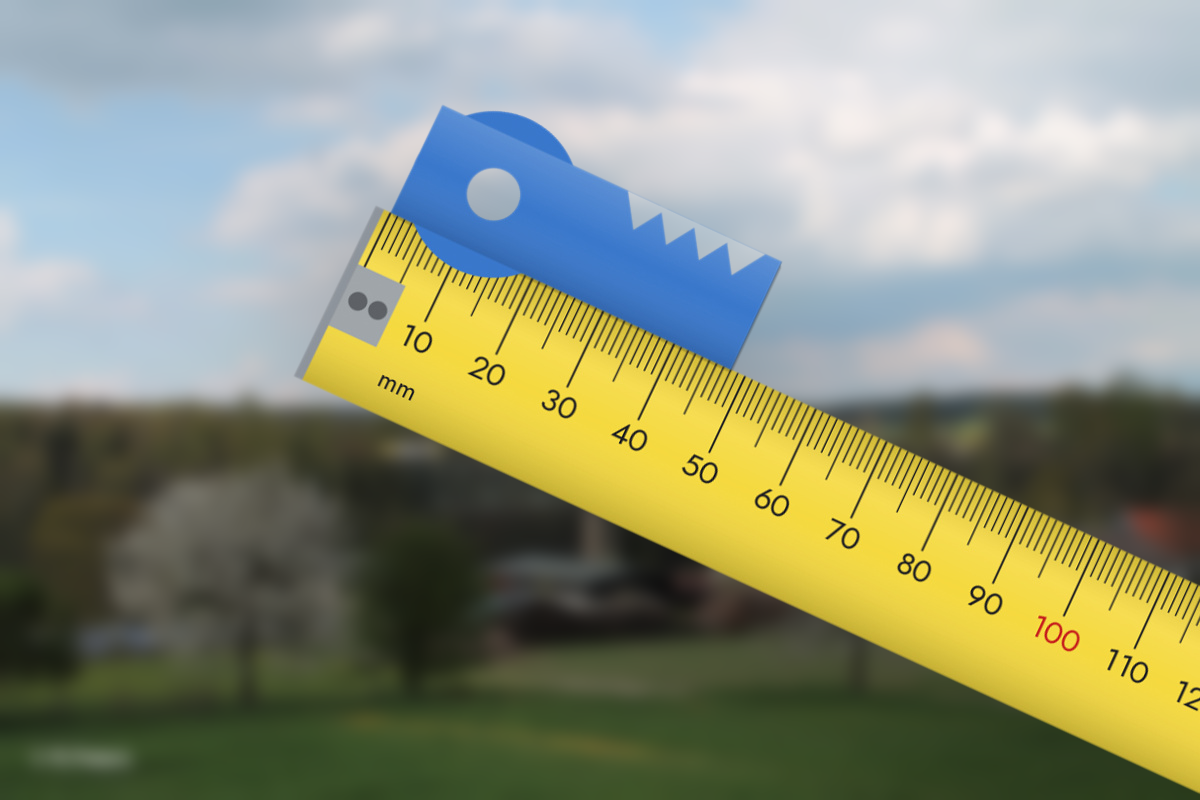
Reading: value=48 unit=mm
